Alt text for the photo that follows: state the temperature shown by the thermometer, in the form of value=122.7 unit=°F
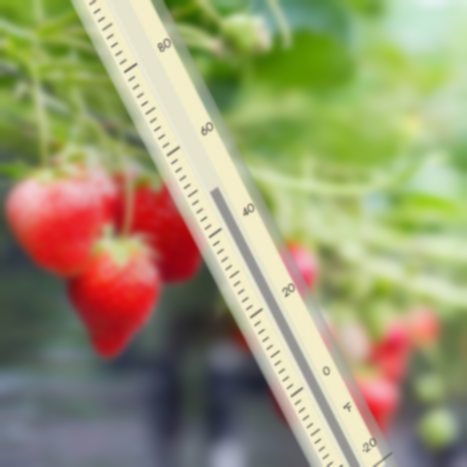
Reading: value=48 unit=°F
